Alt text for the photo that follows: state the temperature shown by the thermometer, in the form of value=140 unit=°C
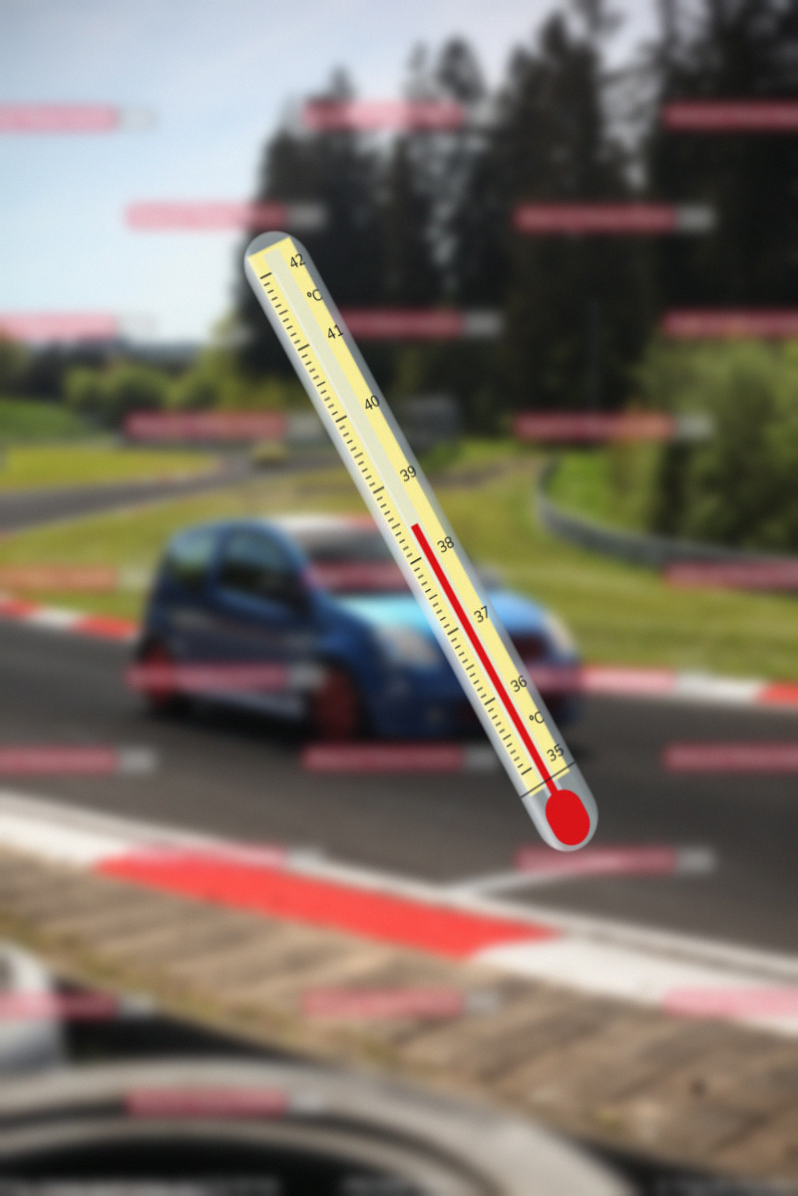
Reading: value=38.4 unit=°C
